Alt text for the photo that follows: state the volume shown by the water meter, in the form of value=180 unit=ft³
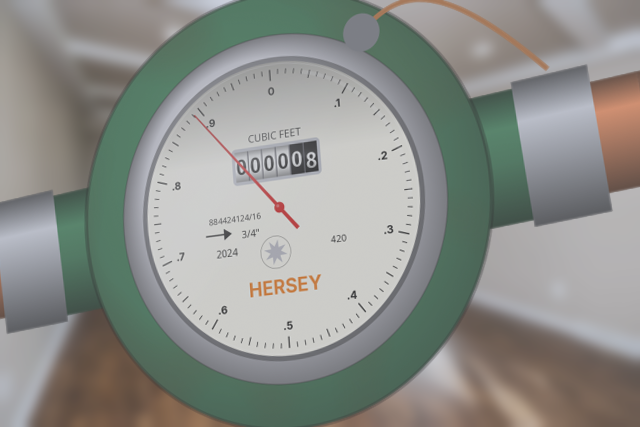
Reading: value=7.89 unit=ft³
